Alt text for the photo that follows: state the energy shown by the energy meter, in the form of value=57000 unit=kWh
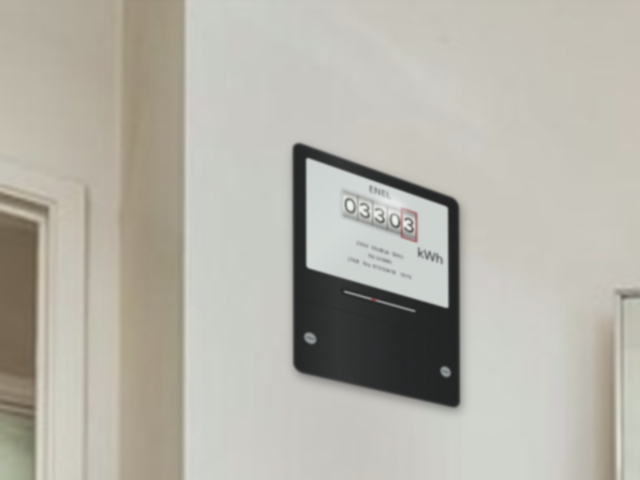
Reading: value=330.3 unit=kWh
